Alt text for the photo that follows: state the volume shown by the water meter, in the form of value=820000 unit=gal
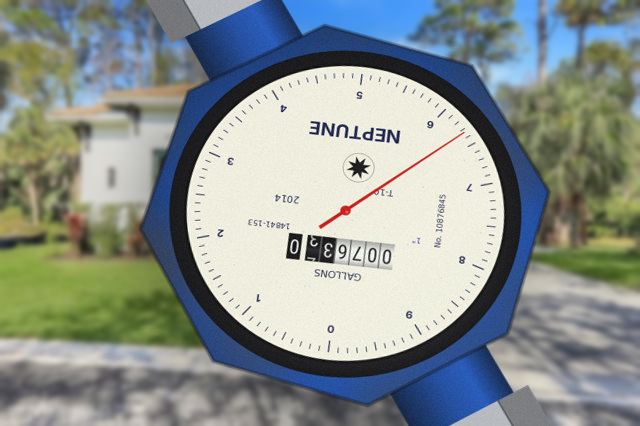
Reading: value=76326.3 unit=gal
